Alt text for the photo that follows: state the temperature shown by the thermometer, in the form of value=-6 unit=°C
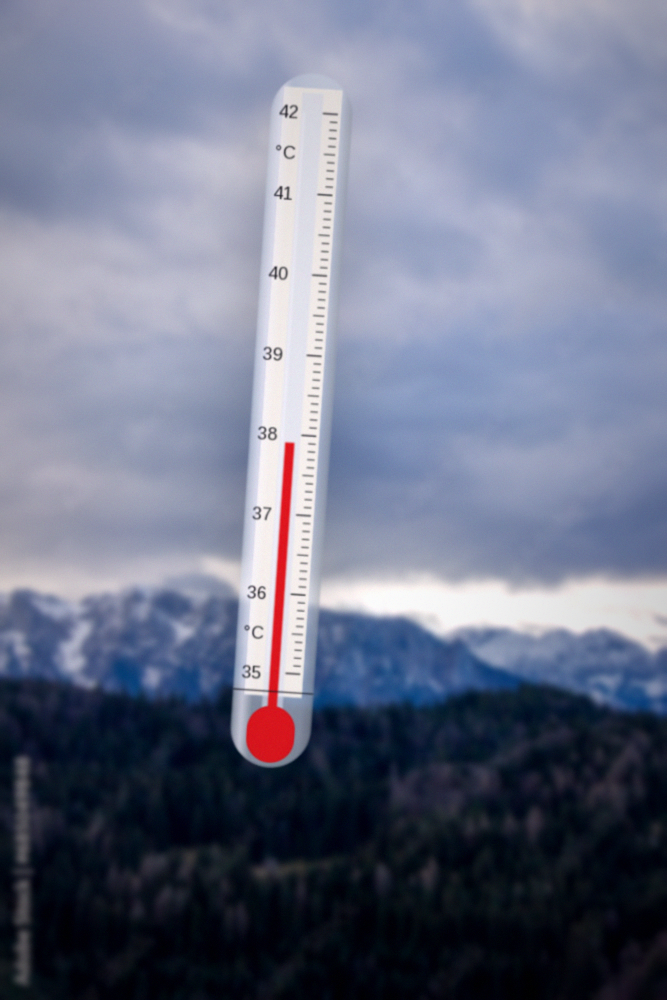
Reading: value=37.9 unit=°C
